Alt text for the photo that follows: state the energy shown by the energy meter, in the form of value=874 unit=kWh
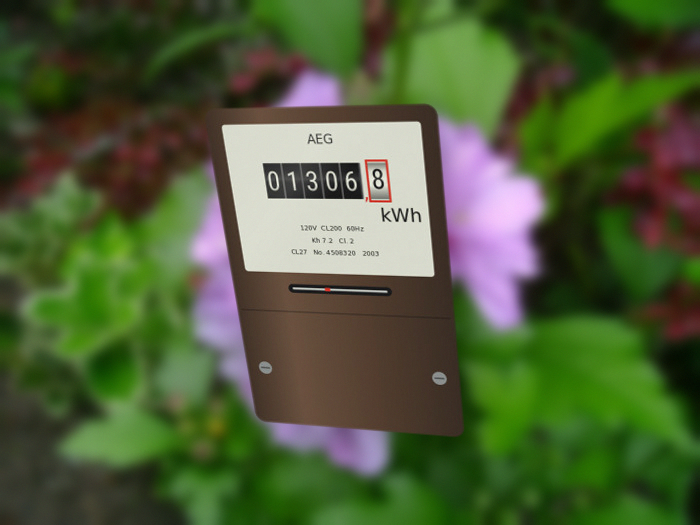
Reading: value=1306.8 unit=kWh
